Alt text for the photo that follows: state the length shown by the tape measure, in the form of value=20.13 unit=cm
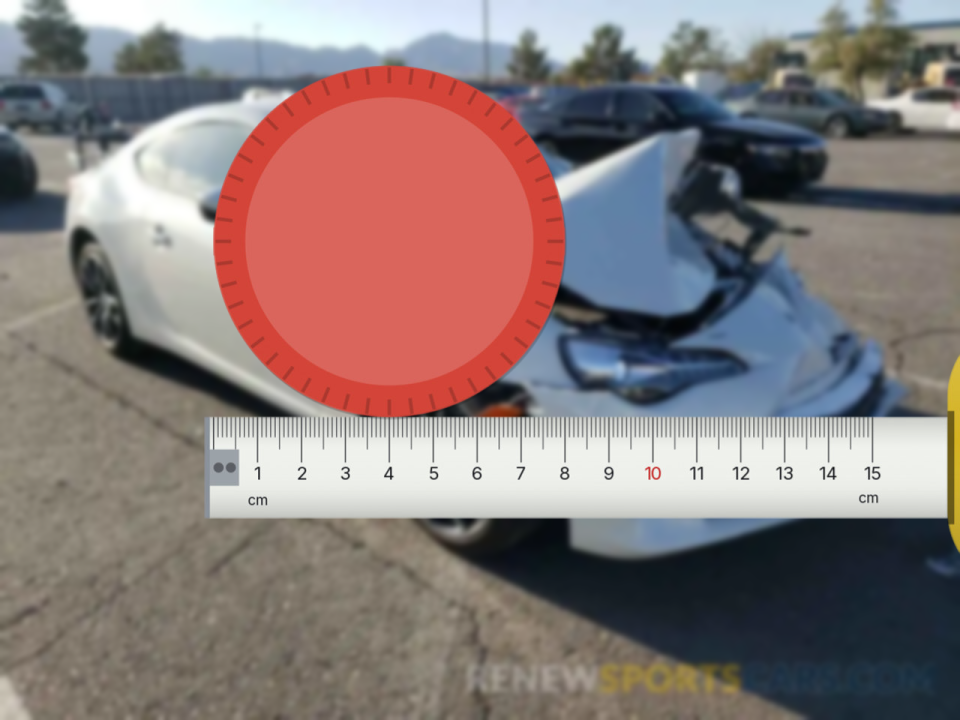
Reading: value=8 unit=cm
